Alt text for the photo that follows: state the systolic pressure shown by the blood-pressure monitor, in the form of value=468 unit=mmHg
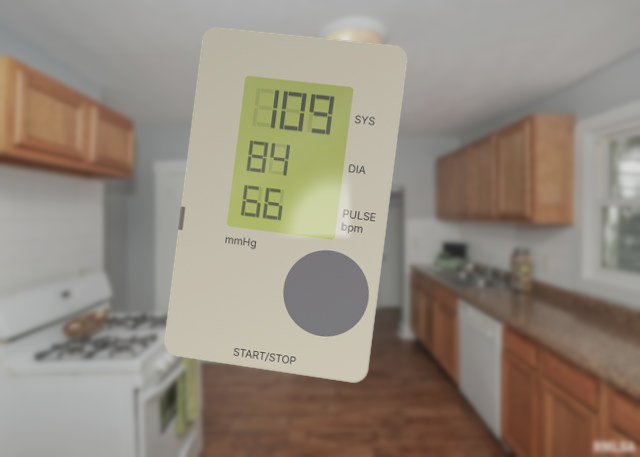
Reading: value=109 unit=mmHg
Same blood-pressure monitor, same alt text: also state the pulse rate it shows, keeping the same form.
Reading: value=66 unit=bpm
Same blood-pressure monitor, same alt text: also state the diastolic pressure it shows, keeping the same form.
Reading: value=84 unit=mmHg
